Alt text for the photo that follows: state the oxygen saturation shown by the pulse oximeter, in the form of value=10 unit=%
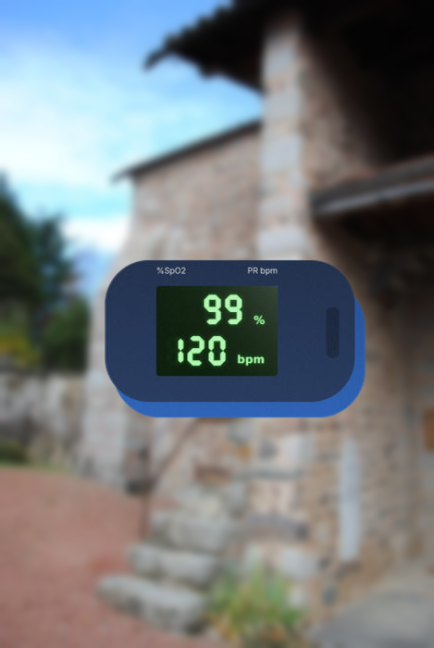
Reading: value=99 unit=%
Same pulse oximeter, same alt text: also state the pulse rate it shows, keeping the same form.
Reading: value=120 unit=bpm
